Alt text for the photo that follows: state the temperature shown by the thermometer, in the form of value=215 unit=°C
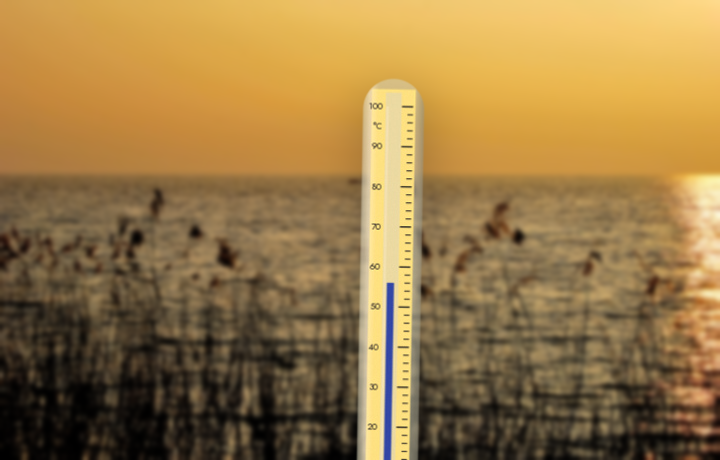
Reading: value=56 unit=°C
